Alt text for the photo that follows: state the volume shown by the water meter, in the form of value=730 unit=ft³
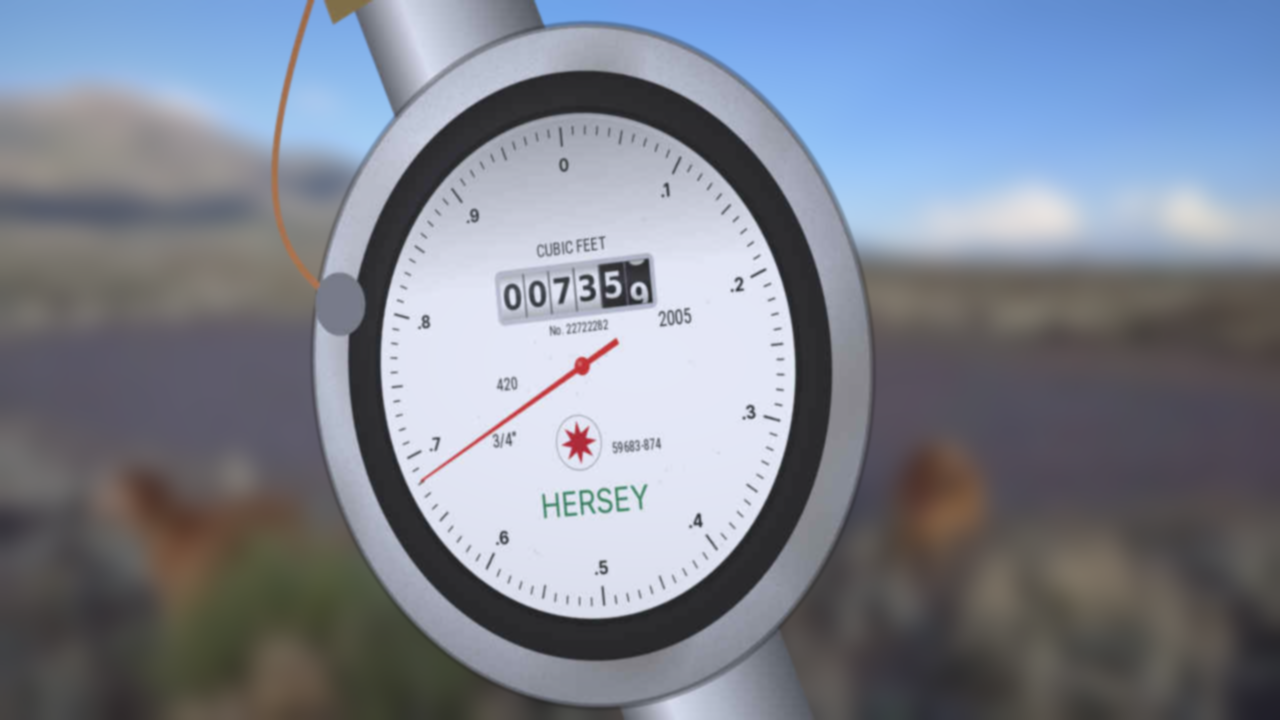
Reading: value=7358.68 unit=ft³
